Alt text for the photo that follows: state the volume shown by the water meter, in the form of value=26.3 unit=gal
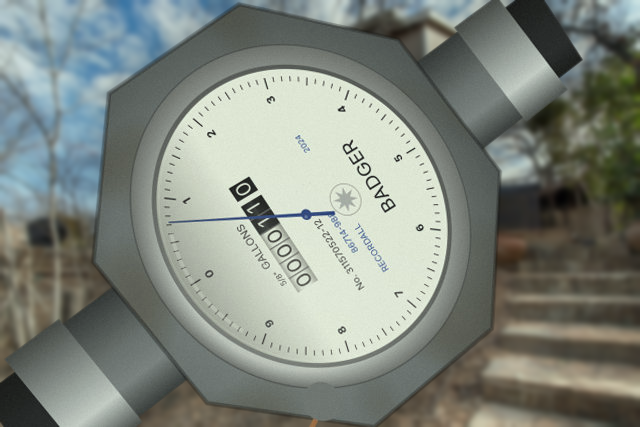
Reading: value=110.7 unit=gal
